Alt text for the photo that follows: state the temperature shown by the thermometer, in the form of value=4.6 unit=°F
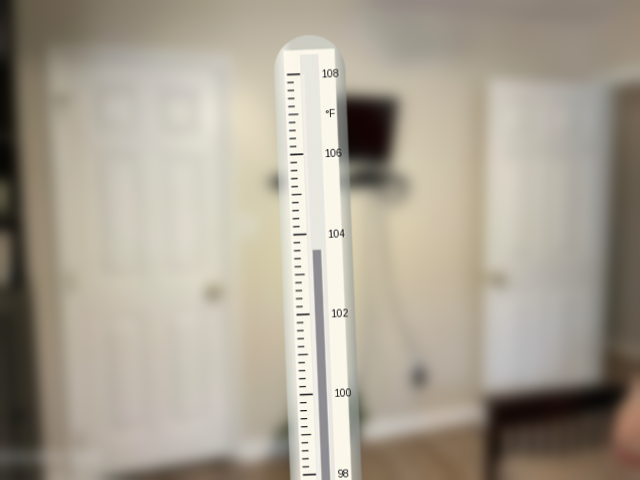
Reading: value=103.6 unit=°F
